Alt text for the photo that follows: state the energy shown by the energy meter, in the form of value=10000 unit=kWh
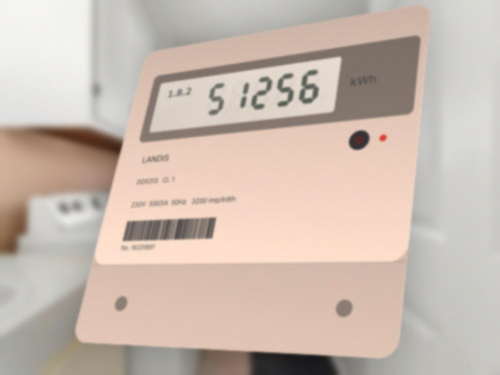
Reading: value=51256 unit=kWh
